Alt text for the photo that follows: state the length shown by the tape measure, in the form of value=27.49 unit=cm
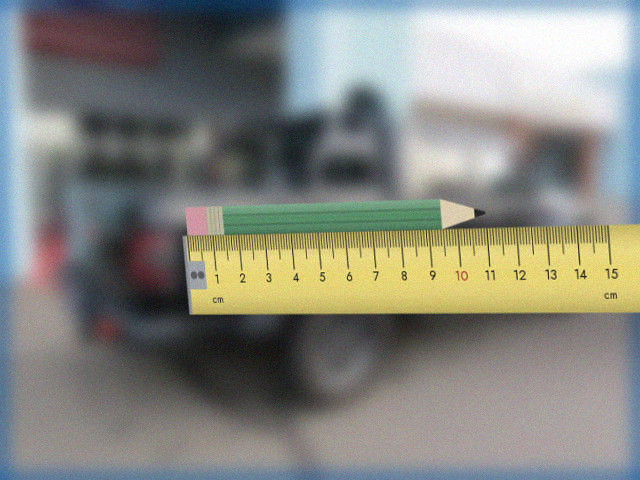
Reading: value=11 unit=cm
